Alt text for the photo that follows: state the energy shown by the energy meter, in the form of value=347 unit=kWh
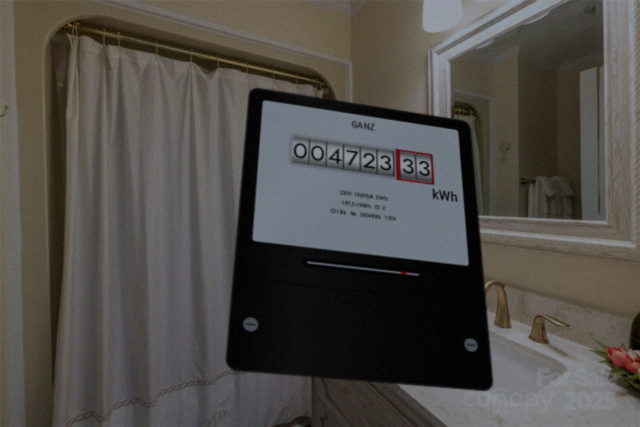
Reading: value=4723.33 unit=kWh
